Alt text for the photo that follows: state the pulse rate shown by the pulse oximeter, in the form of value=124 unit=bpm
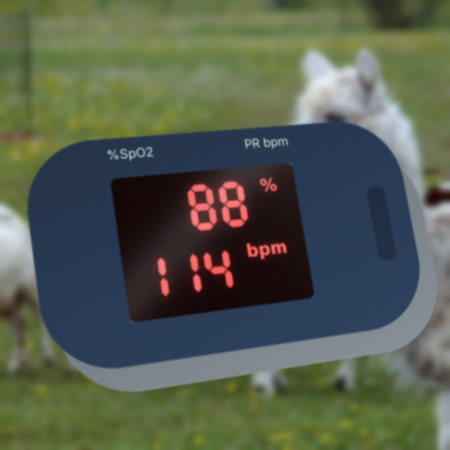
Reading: value=114 unit=bpm
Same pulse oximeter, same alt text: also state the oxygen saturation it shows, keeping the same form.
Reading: value=88 unit=%
